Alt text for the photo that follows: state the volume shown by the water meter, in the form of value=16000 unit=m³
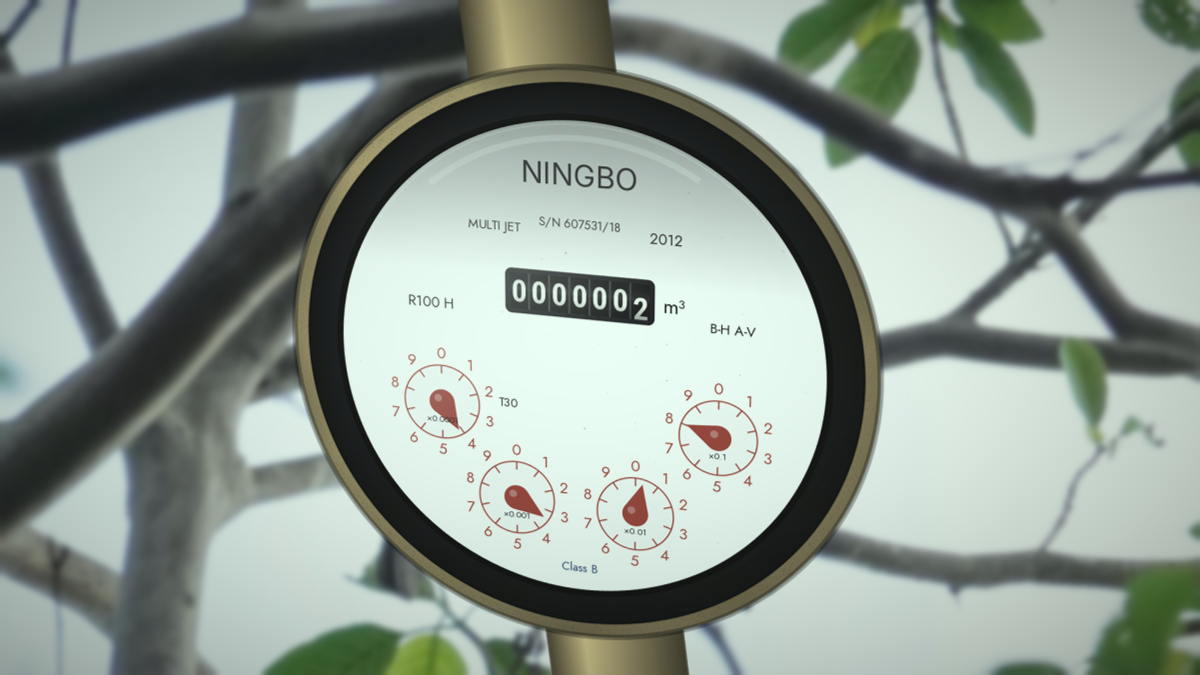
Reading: value=1.8034 unit=m³
